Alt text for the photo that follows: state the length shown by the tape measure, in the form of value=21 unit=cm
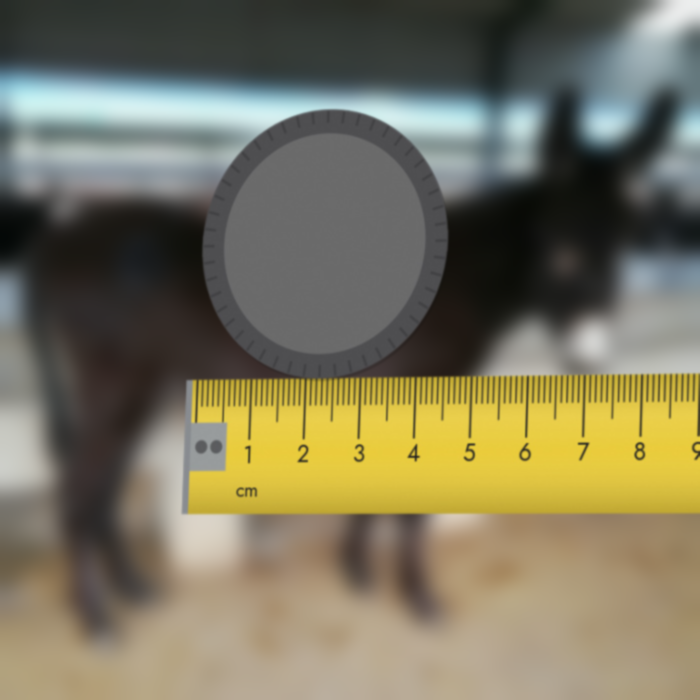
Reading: value=4.5 unit=cm
